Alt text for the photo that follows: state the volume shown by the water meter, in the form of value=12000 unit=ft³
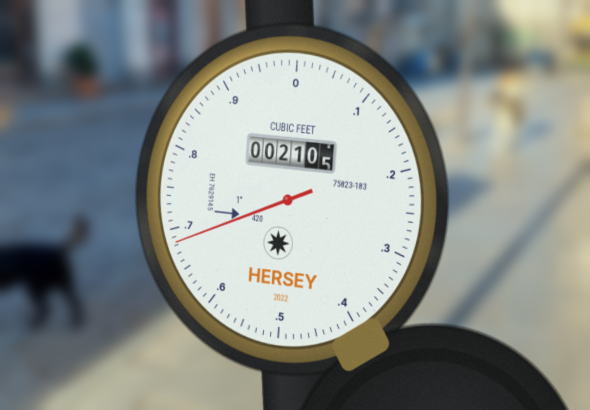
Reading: value=2104.68 unit=ft³
